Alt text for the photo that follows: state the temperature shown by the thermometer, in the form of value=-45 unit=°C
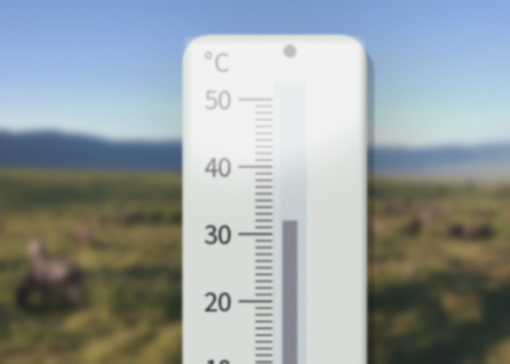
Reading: value=32 unit=°C
